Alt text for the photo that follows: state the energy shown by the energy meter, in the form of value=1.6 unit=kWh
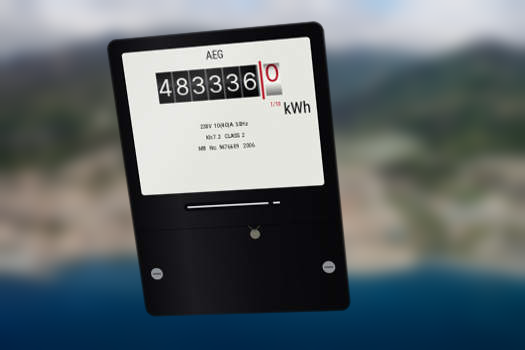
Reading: value=483336.0 unit=kWh
